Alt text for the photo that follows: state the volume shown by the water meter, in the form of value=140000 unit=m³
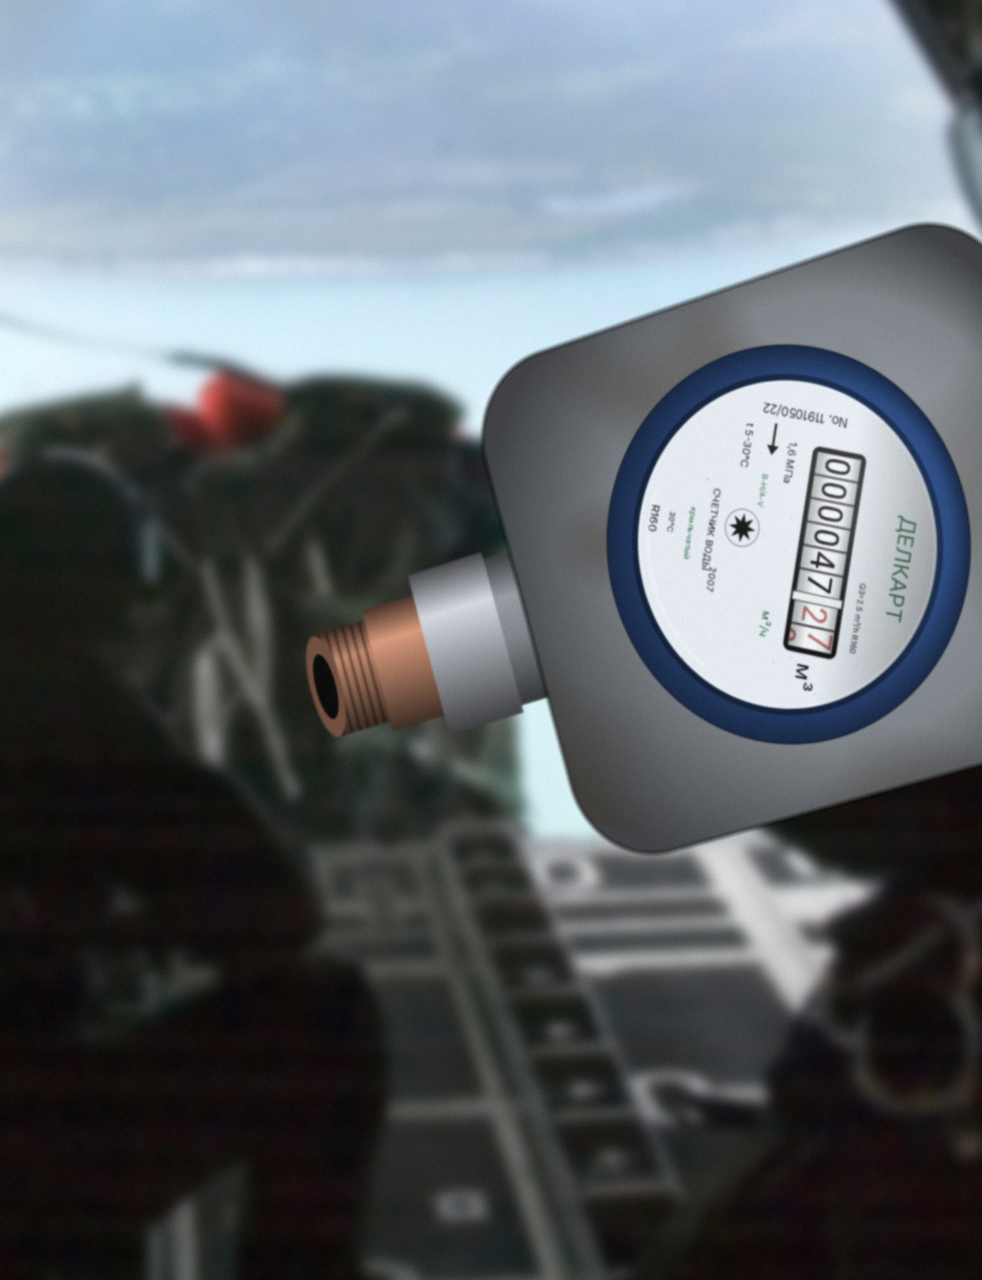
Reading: value=47.27 unit=m³
